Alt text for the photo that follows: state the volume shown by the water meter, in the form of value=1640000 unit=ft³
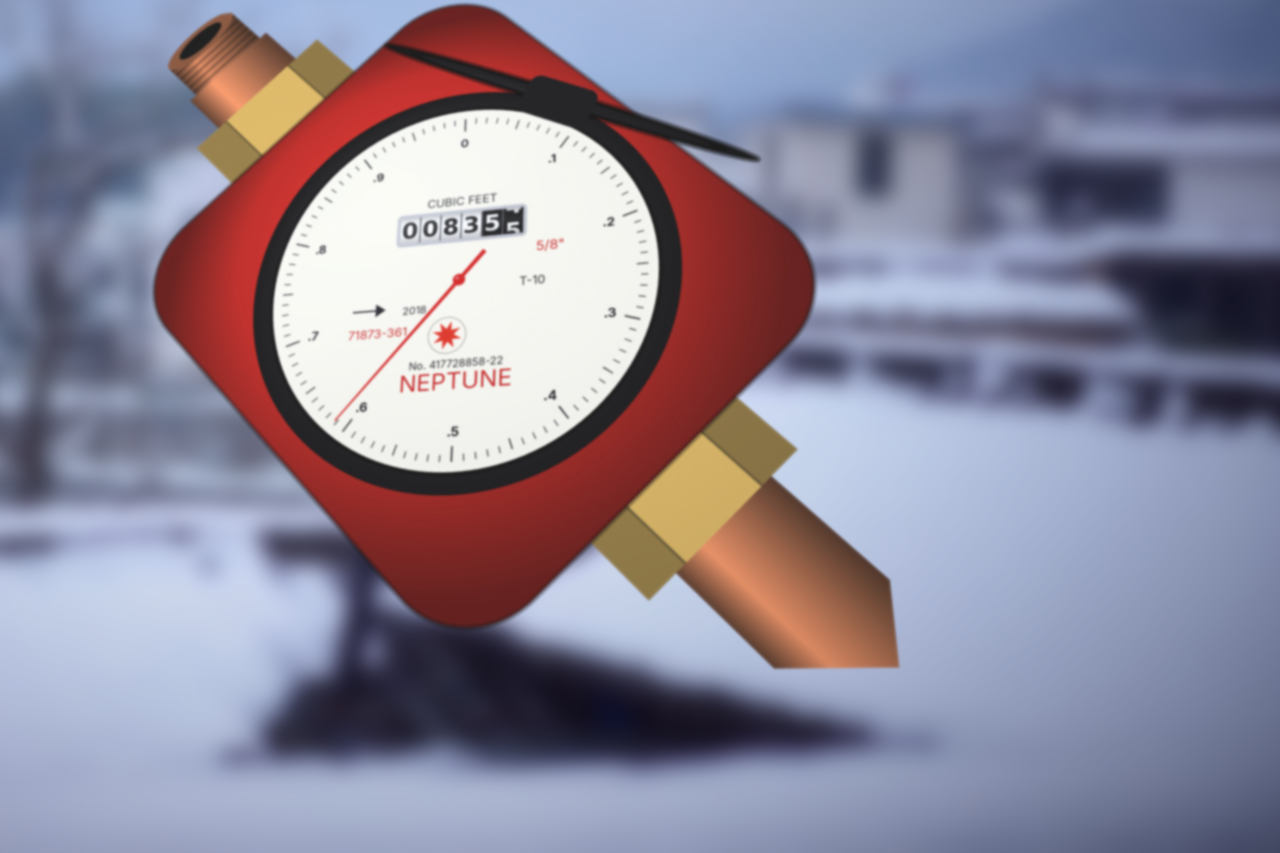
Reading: value=8354.61 unit=ft³
